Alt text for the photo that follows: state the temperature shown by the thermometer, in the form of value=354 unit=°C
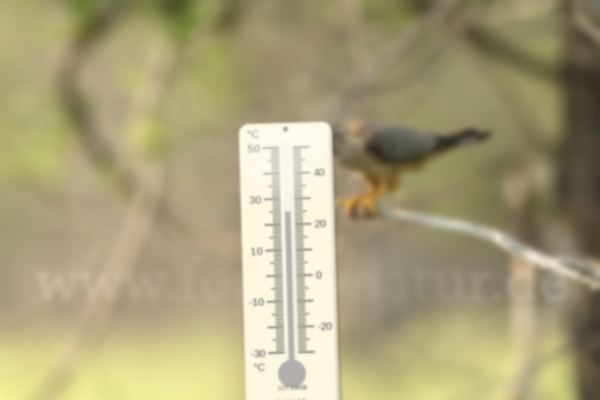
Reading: value=25 unit=°C
